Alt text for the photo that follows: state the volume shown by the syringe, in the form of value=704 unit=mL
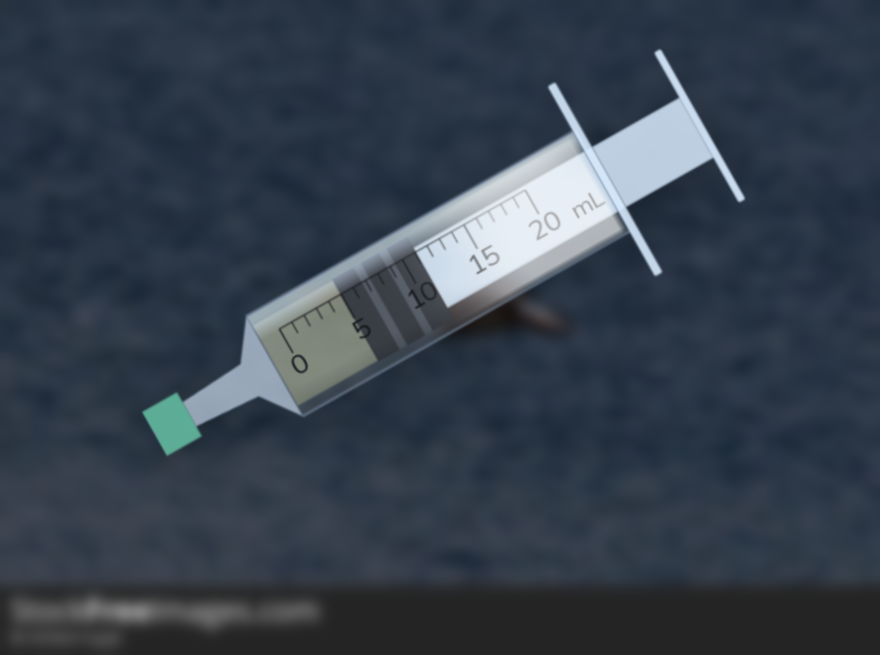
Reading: value=5 unit=mL
